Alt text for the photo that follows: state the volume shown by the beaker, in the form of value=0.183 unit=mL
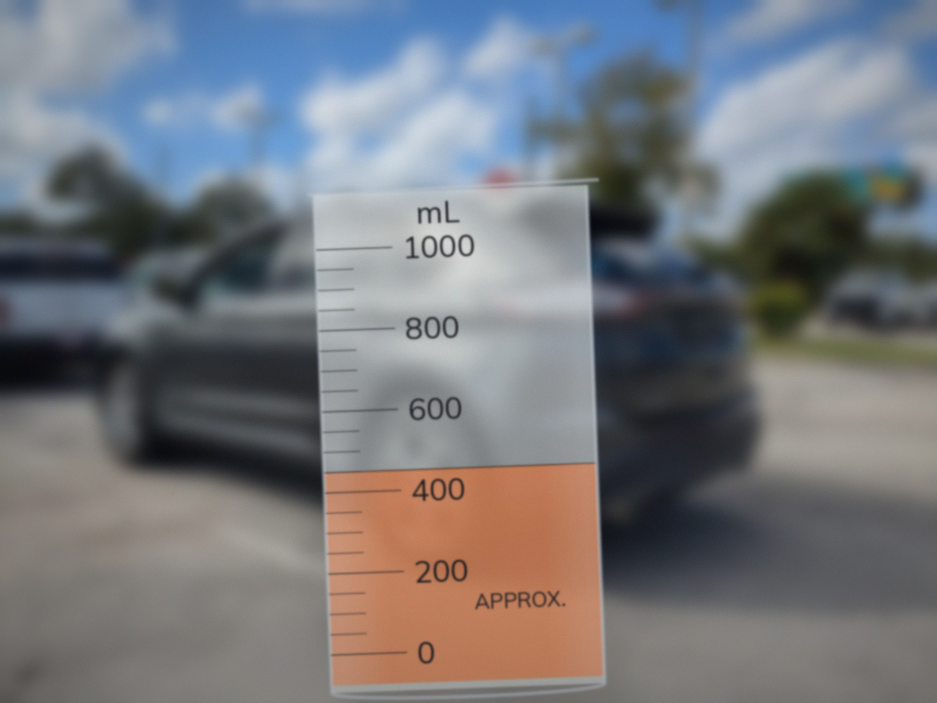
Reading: value=450 unit=mL
